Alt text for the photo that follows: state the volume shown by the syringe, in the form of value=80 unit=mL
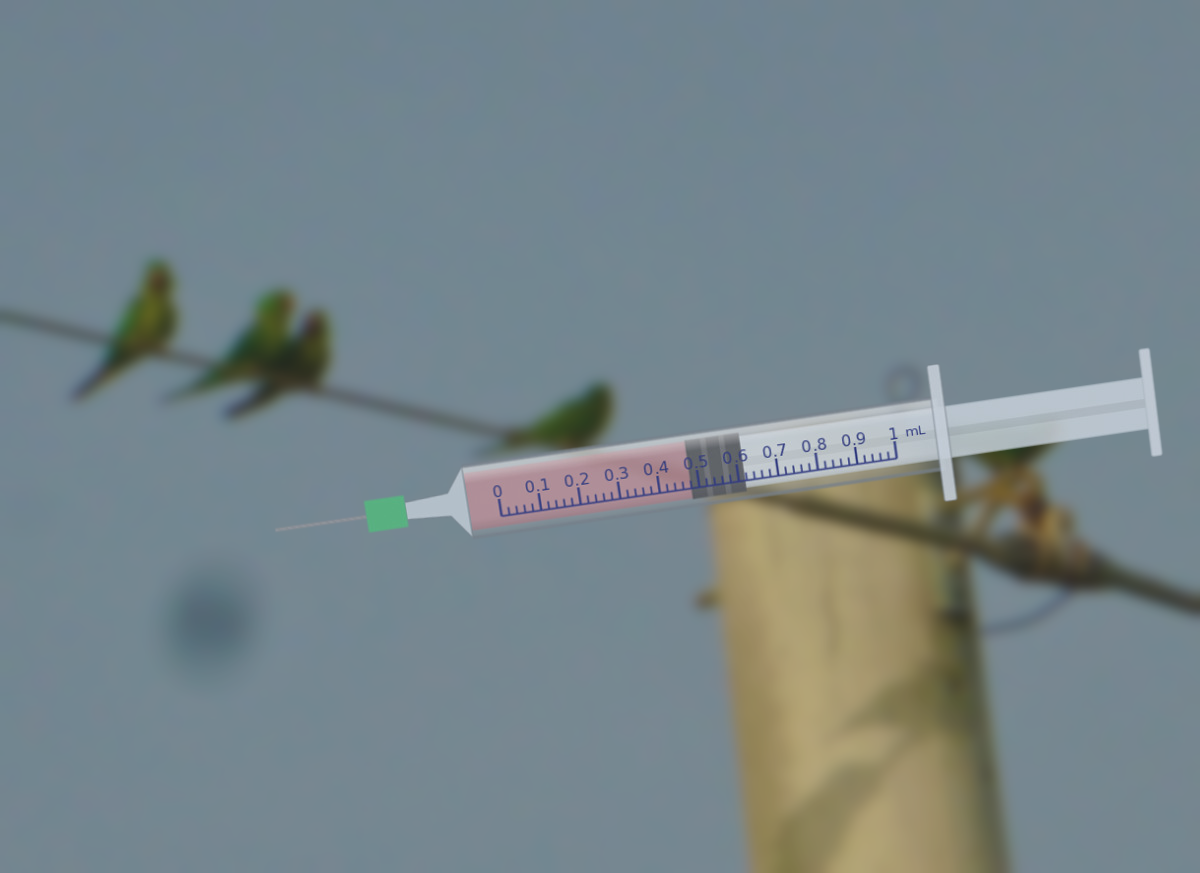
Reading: value=0.48 unit=mL
